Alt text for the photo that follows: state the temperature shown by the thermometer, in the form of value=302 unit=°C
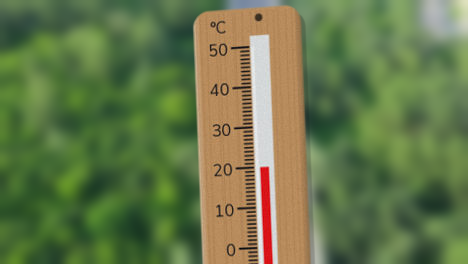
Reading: value=20 unit=°C
